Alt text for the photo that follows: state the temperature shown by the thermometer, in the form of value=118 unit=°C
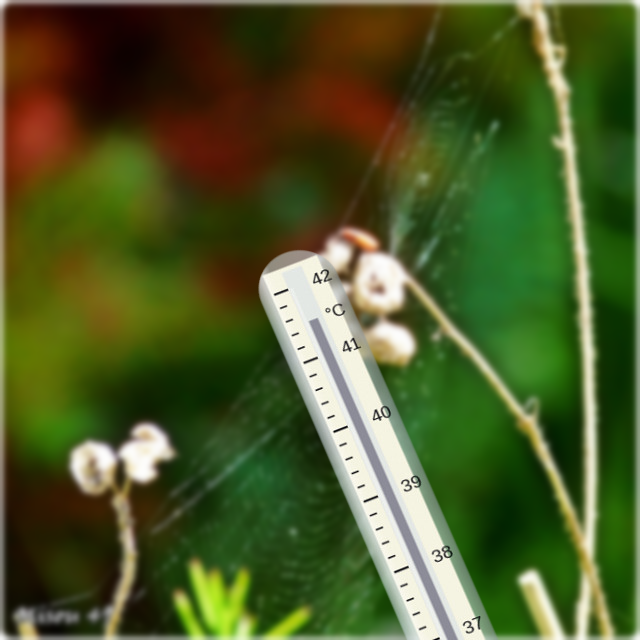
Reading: value=41.5 unit=°C
